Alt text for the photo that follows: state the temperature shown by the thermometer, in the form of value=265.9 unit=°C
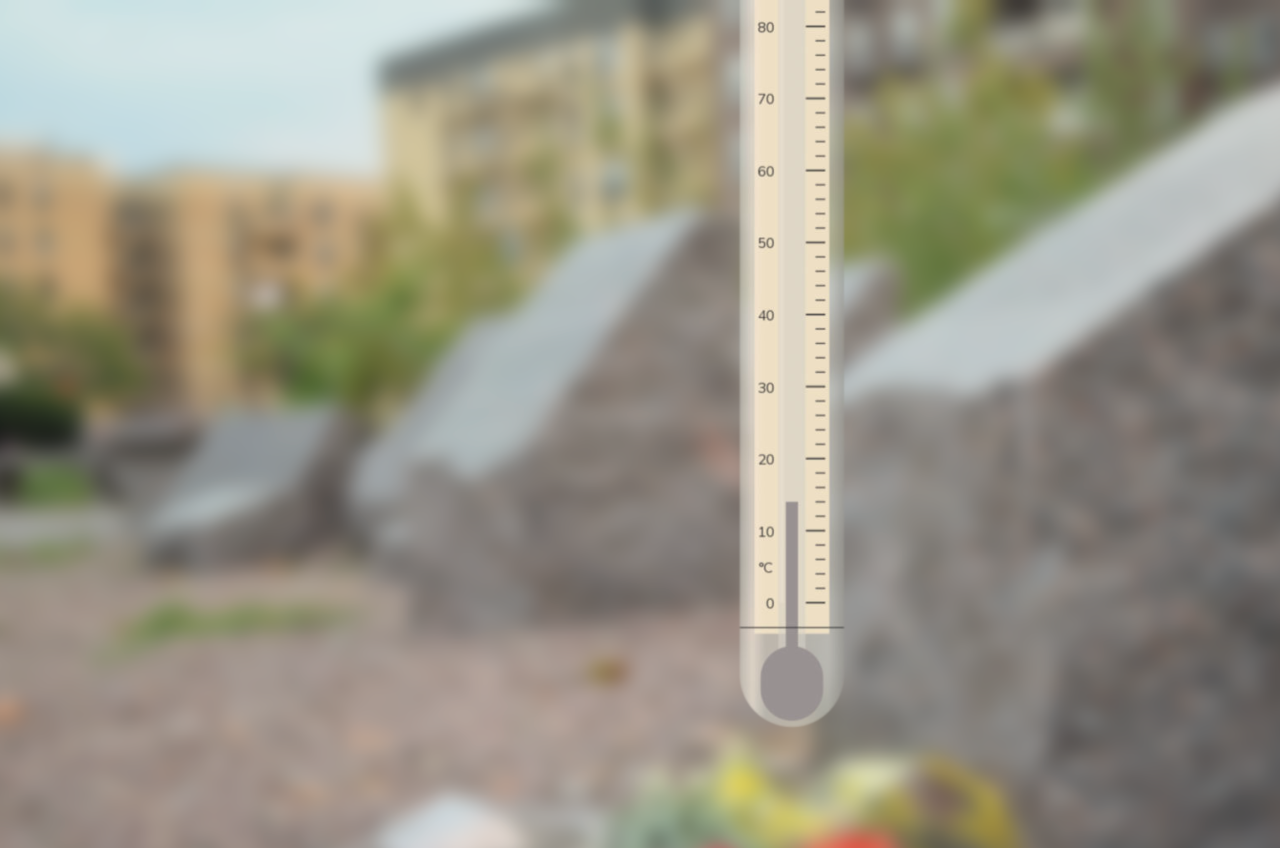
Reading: value=14 unit=°C
